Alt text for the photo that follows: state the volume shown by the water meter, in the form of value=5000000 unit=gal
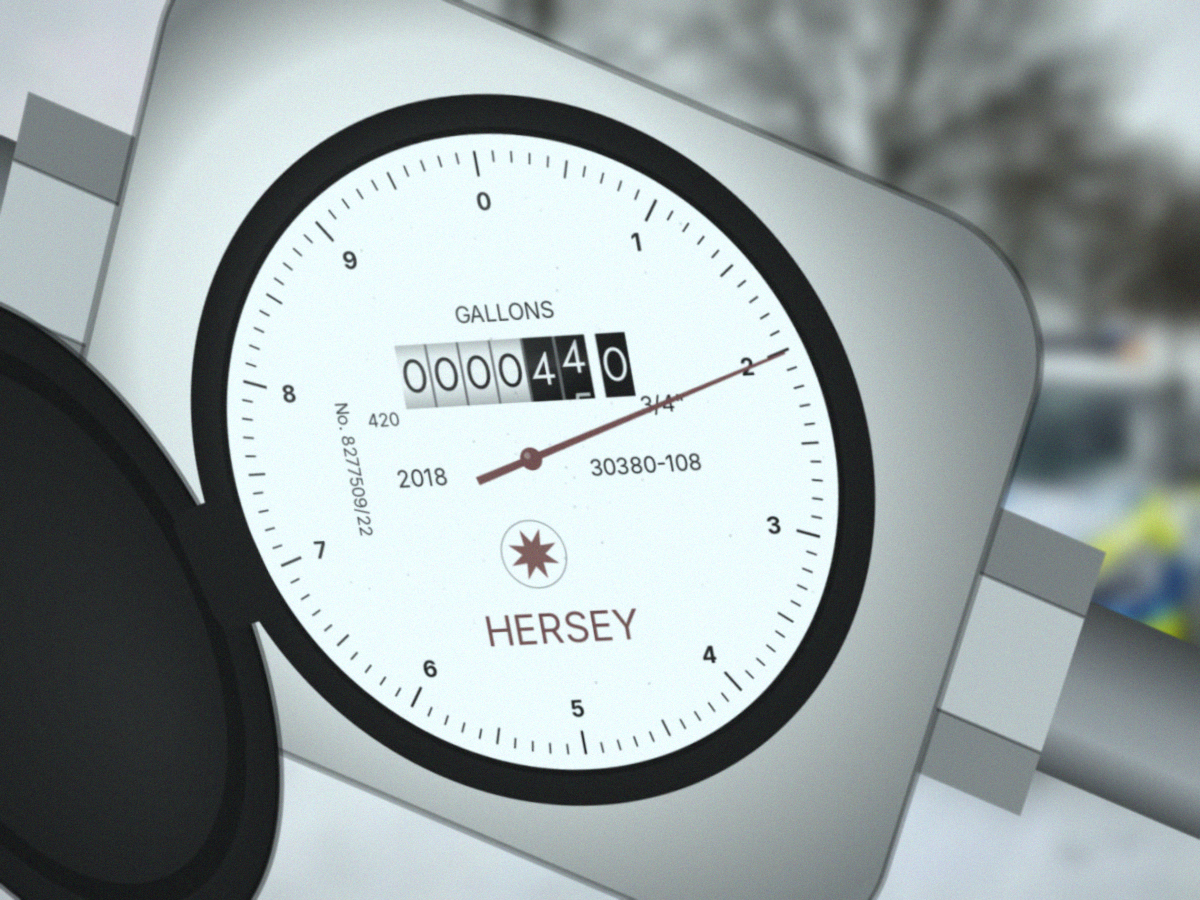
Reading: value=442.0 unit=gal
